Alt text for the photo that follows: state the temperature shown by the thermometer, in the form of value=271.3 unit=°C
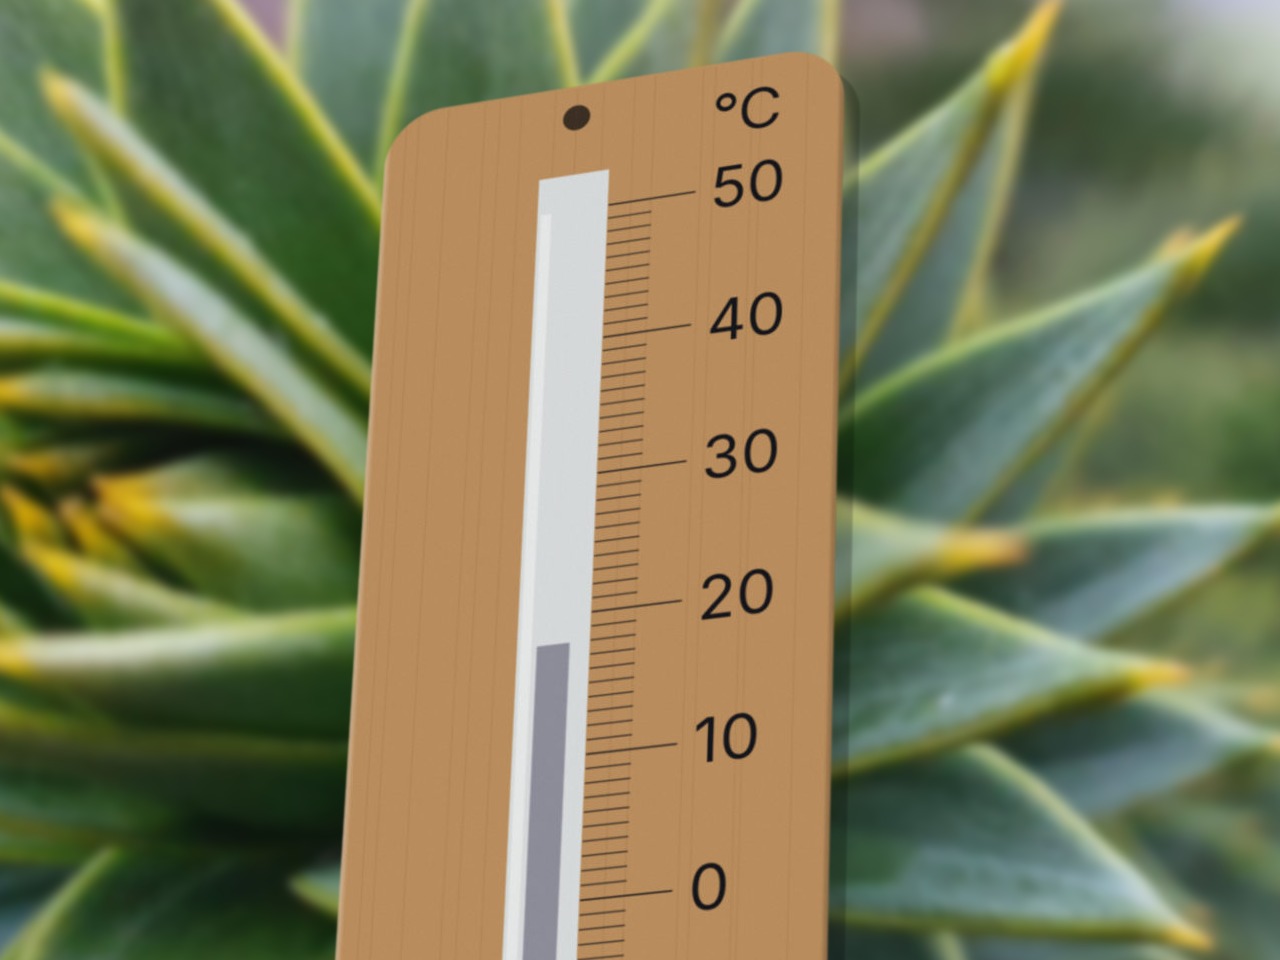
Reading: value=18 unit=°C
